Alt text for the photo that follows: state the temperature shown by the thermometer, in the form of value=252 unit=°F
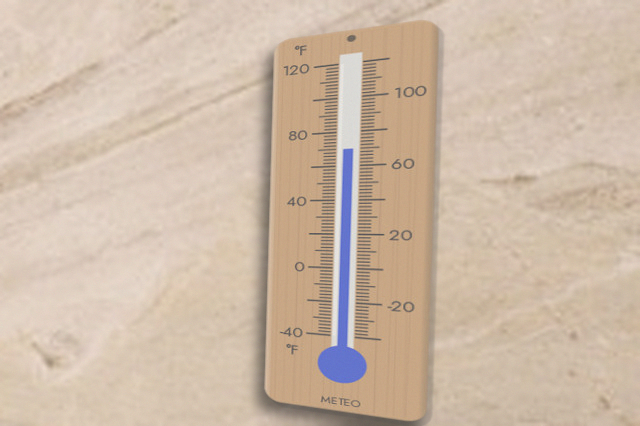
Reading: value=70 unit=°F
